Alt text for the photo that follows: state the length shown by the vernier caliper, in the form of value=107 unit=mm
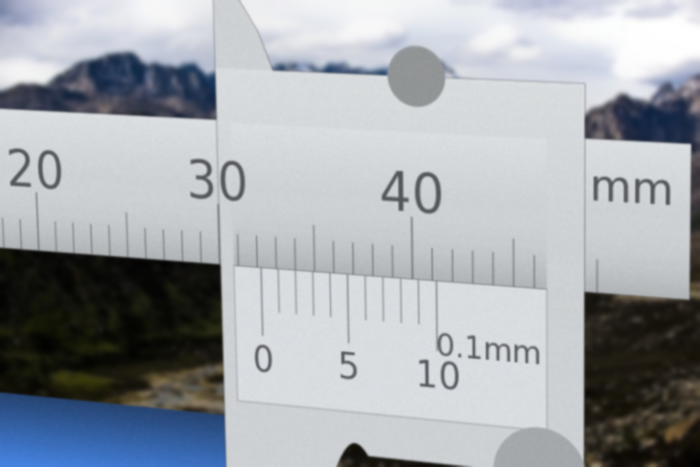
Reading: value=32.2 unit=mm
